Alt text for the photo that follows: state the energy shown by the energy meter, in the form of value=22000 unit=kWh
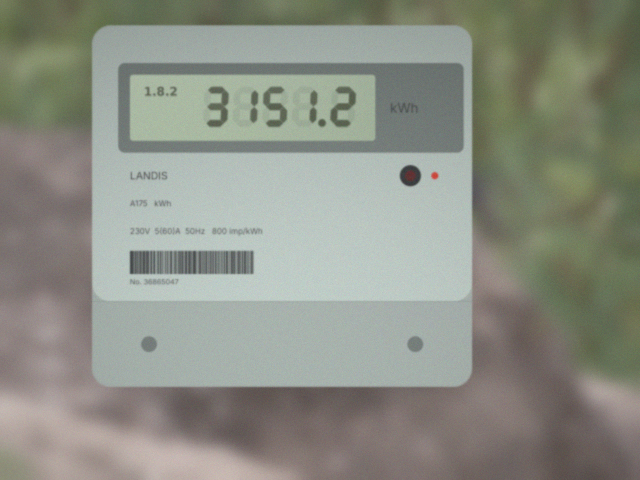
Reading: value=3151.2 unit=kWh
